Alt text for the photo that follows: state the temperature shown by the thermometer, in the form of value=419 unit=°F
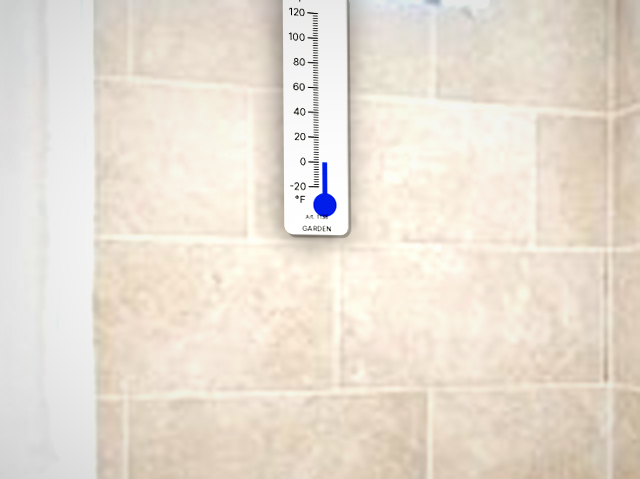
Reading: value=0 unit=°F
